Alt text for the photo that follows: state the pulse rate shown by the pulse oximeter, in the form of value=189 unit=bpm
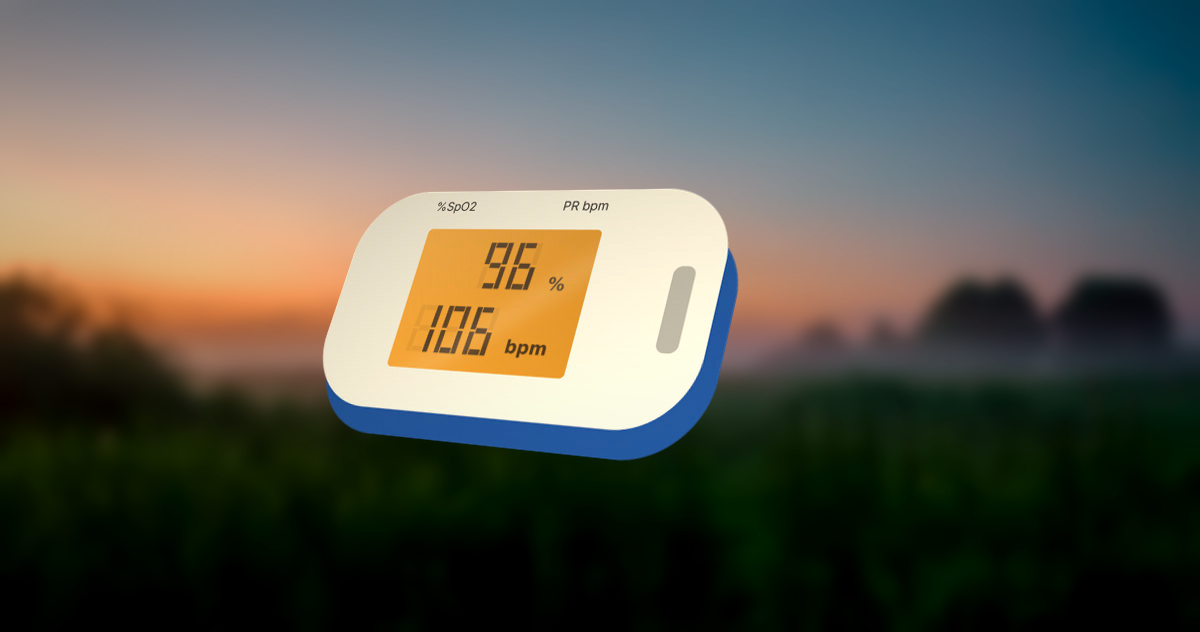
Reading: value=106 unit=bpm
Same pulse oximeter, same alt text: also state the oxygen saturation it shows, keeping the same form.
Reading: value=96 unit=%
